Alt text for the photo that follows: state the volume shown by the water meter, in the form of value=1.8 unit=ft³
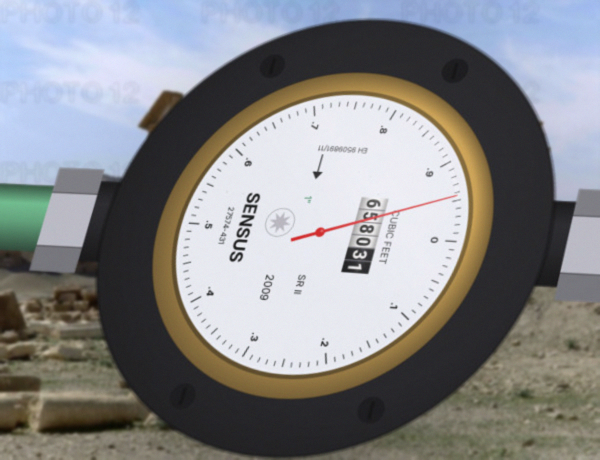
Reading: value=658030.94 unit=ft³
